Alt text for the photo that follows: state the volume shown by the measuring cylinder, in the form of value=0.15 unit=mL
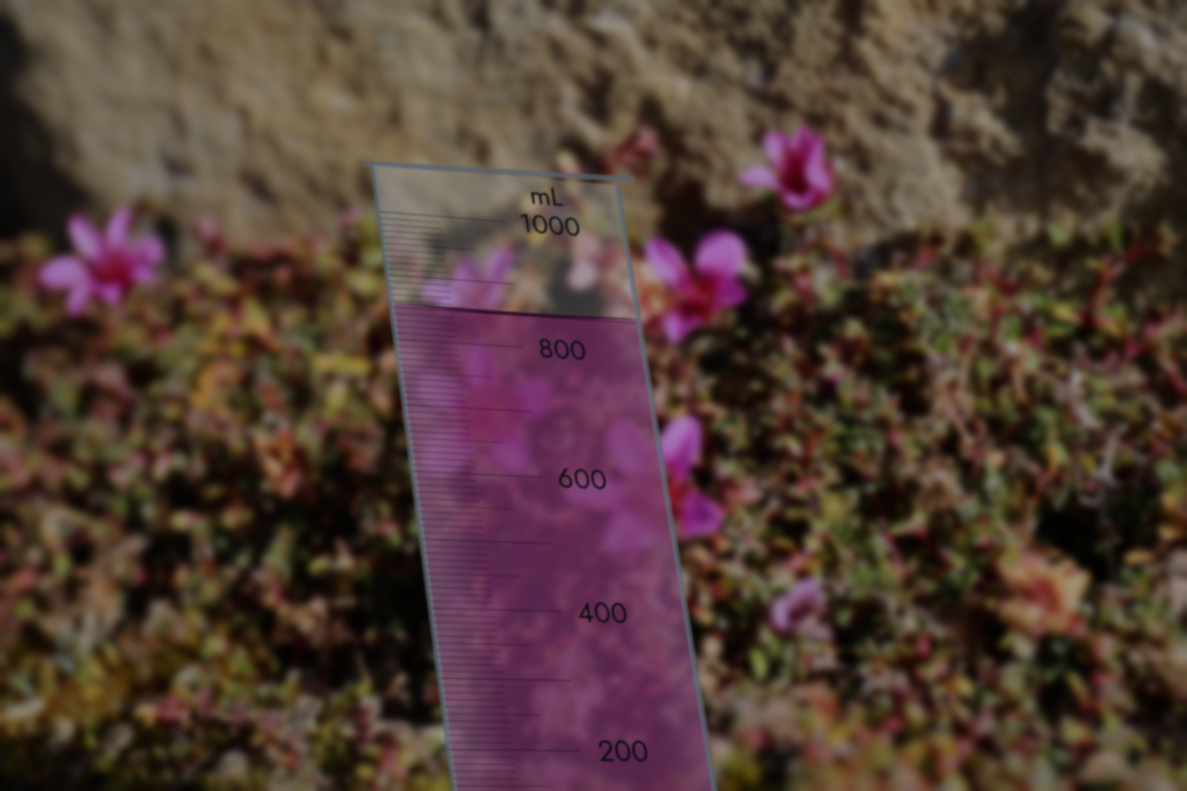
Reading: value=850 unit=mL
